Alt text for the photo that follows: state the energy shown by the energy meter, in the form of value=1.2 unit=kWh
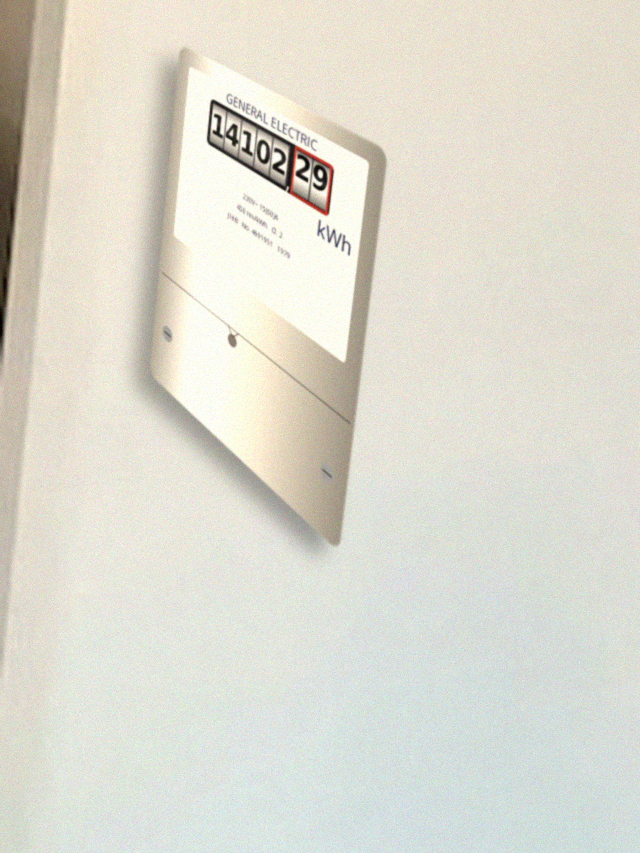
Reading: value=14102.29 unit=kWh
